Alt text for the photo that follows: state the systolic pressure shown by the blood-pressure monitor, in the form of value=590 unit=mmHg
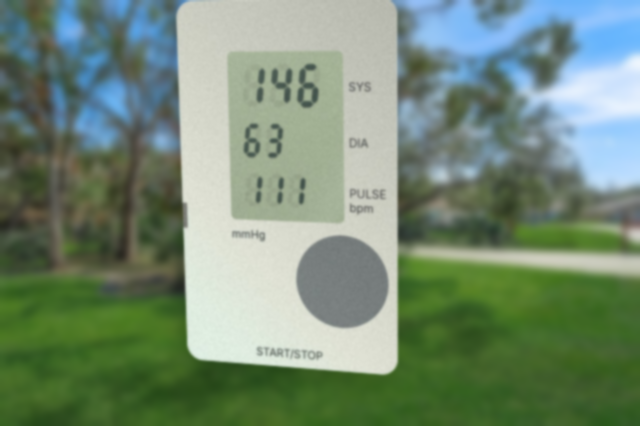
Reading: value=146 unit=mmHg
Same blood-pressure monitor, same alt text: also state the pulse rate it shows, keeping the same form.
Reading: value=111 unit=bpm
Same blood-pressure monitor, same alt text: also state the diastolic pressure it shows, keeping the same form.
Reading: value=63 unit=mmHg
